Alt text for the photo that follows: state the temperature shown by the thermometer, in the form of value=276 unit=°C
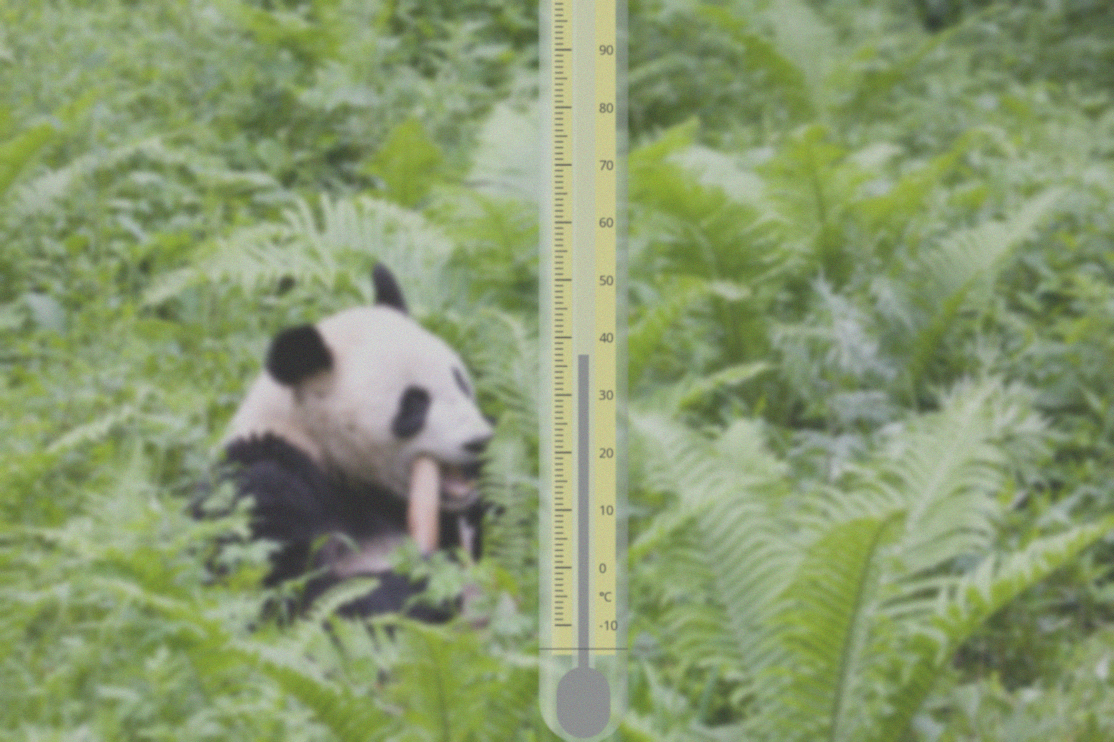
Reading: value=37 unit=°C
